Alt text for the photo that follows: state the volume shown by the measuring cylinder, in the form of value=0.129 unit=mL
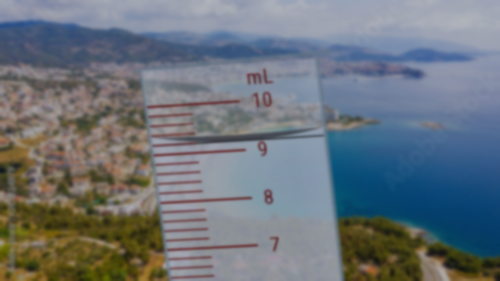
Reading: value=9.2 unit=mL
